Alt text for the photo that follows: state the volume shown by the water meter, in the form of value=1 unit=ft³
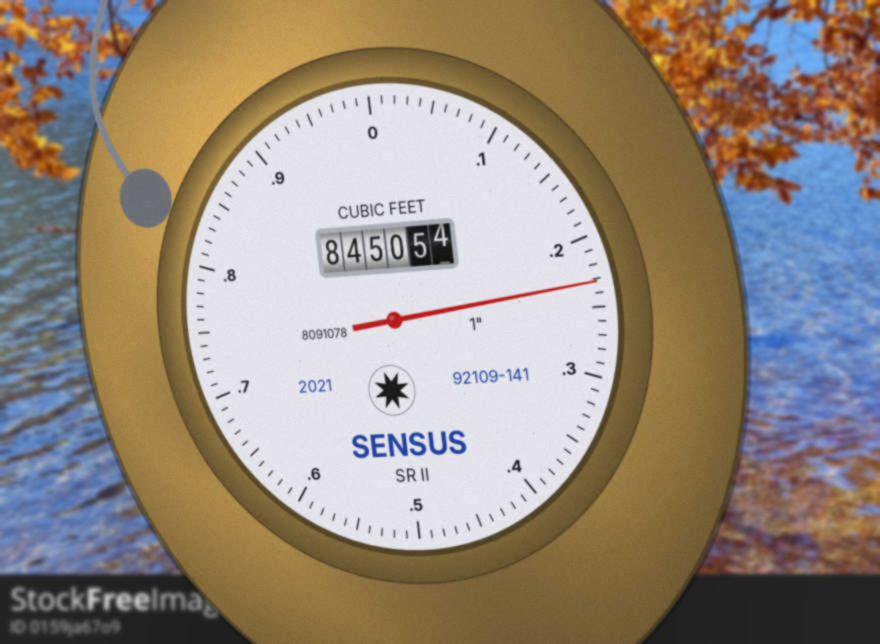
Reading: value=845054.23 unit=ft³
